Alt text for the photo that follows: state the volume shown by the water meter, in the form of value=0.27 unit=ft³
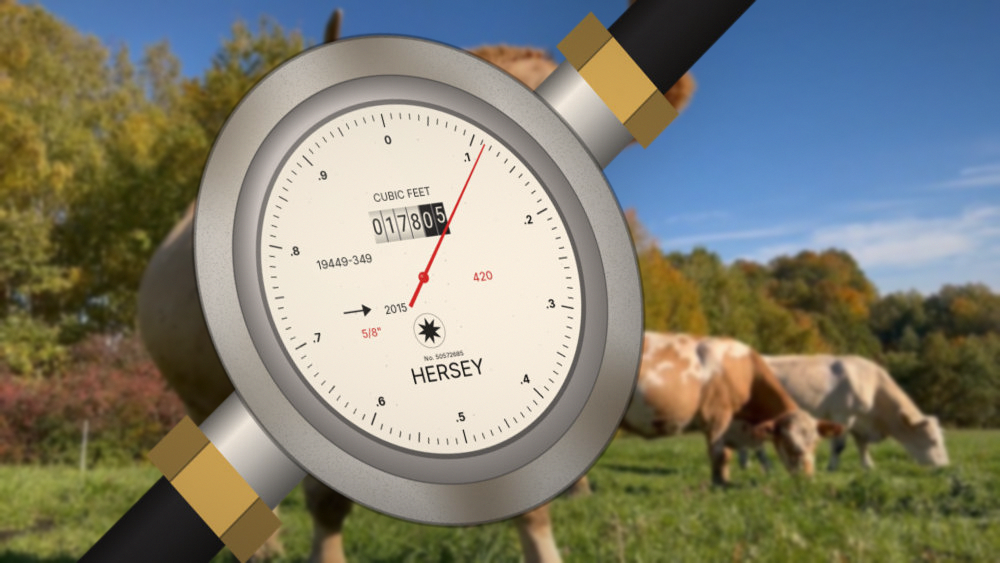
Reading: value=17805.11 unit=ft³
